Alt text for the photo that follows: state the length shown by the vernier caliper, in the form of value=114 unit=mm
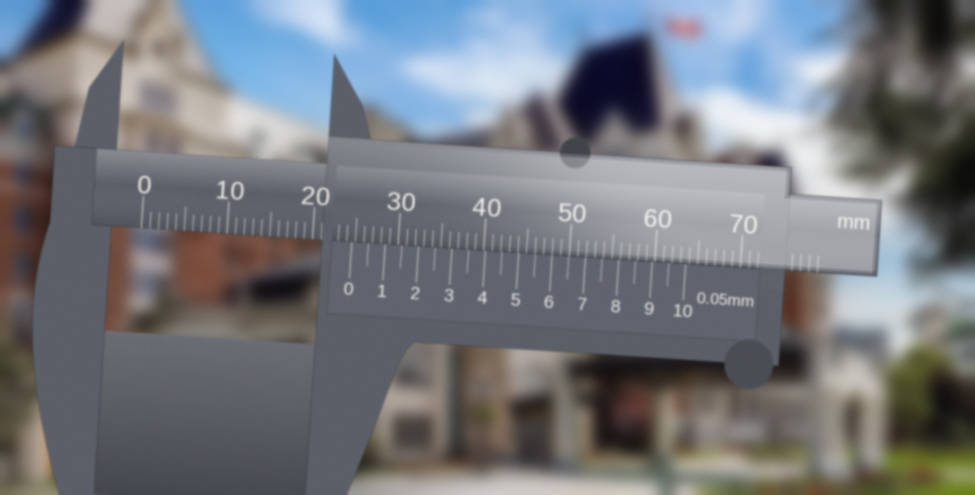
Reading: value=24.6 unit=mm
